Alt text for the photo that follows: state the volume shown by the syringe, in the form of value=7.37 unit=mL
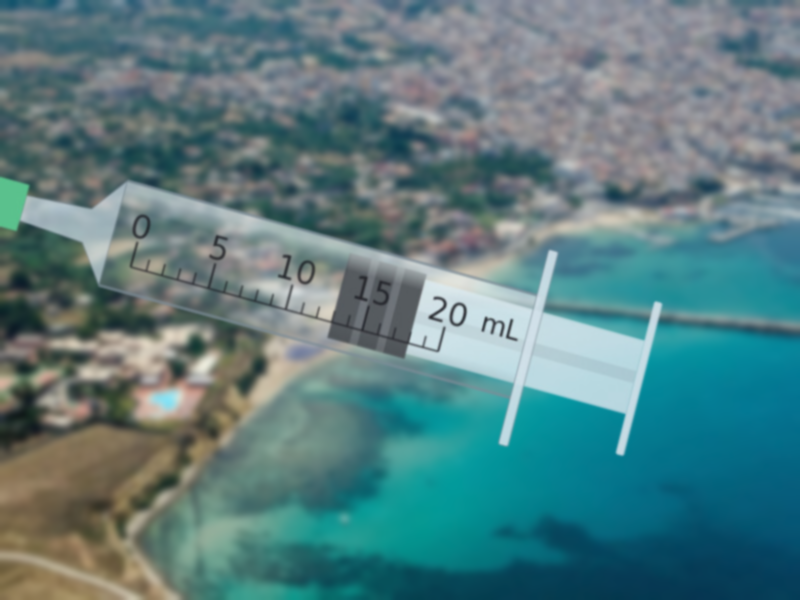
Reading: value=13 unit=mL
